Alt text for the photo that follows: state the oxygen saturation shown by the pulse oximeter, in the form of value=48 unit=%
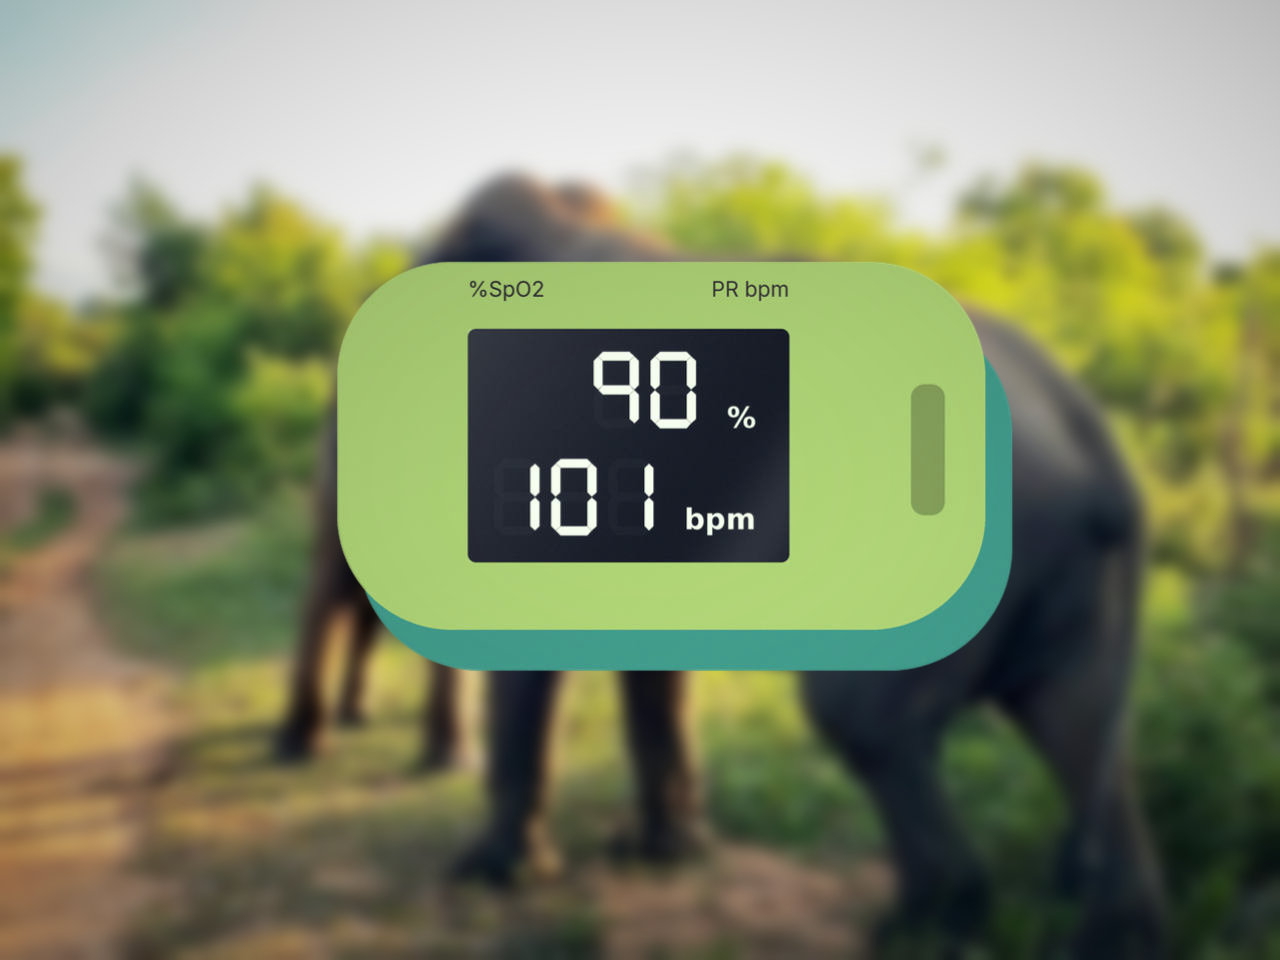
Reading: value=90 unit=%
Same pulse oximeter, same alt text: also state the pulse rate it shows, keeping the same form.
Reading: value=101 unit=bpm
